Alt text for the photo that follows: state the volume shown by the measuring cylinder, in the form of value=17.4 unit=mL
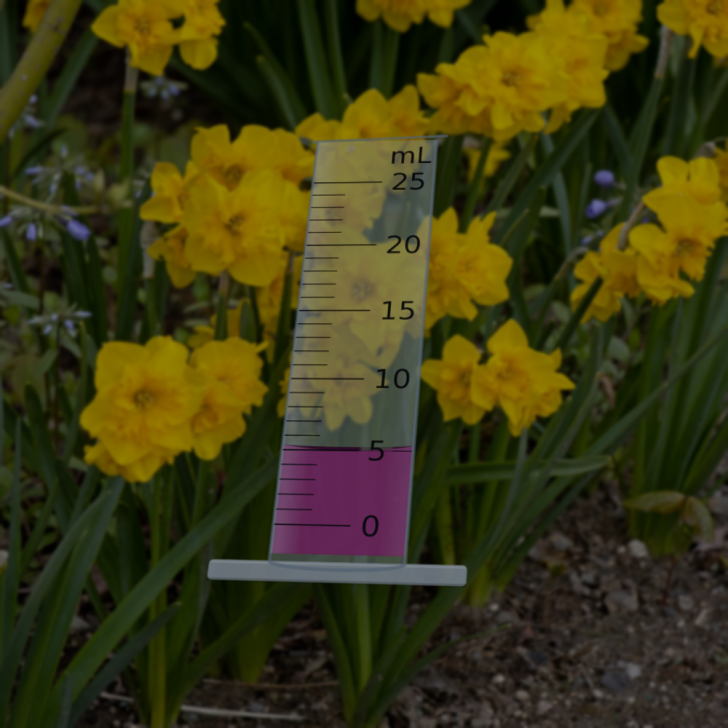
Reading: value=5 unit=mL
